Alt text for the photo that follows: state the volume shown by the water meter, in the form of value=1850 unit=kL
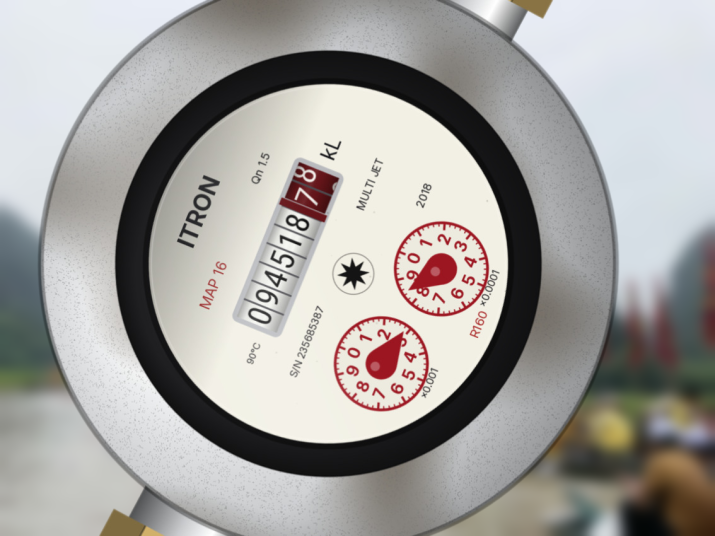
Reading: value=94518.7828 unit=kL
